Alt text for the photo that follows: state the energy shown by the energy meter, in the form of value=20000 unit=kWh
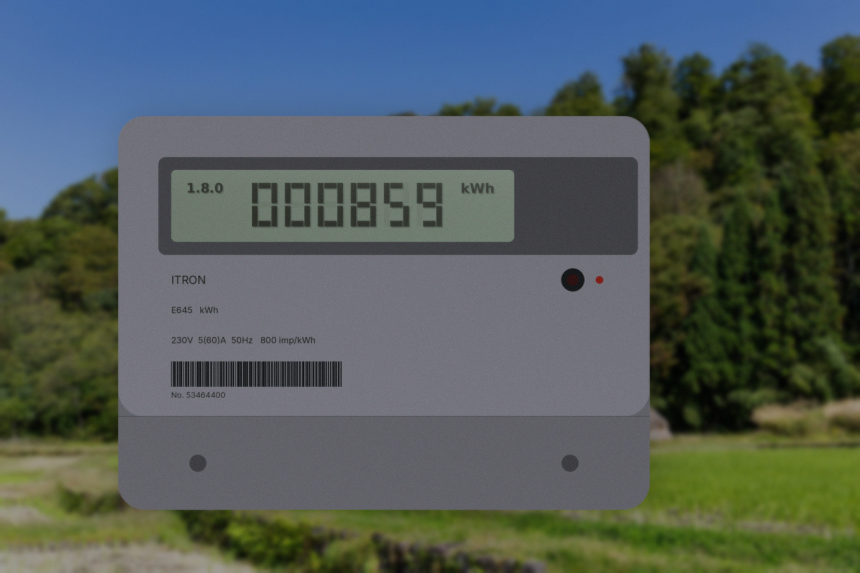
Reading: value=859 unit=kWh
